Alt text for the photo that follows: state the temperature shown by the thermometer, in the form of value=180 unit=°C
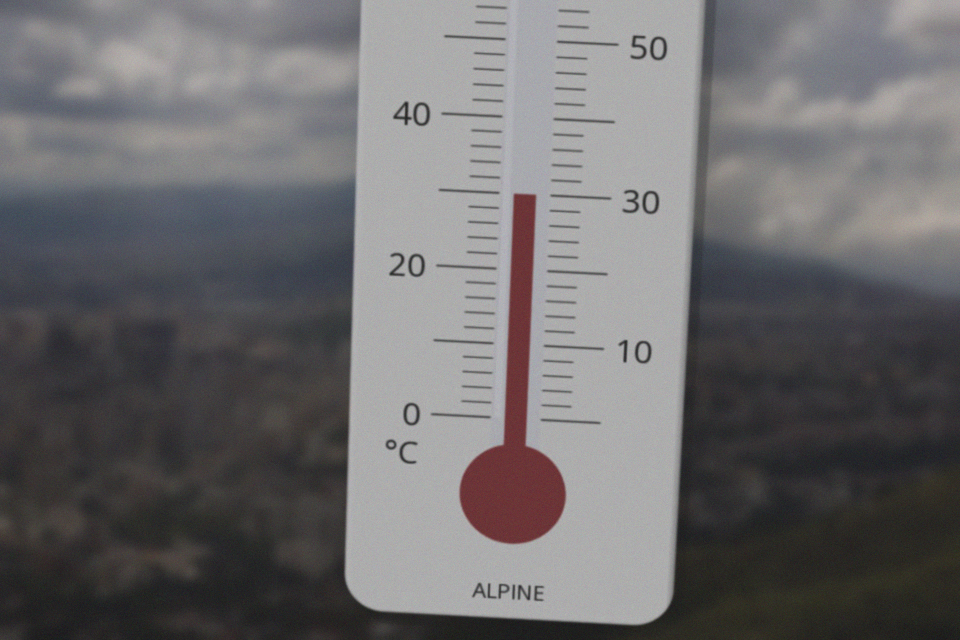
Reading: value=30 unit=°C
